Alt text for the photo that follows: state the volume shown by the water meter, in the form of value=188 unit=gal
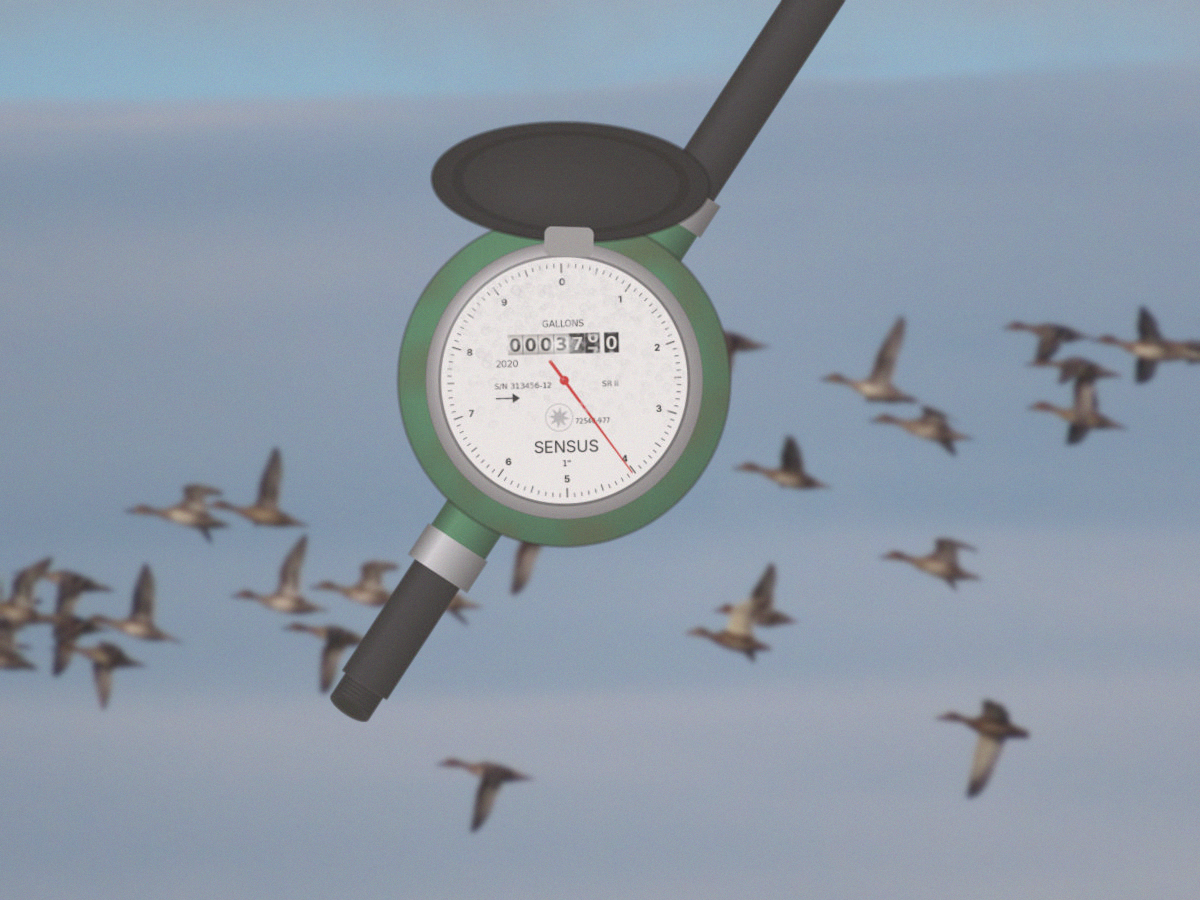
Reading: value=3764.0 unit=gal
